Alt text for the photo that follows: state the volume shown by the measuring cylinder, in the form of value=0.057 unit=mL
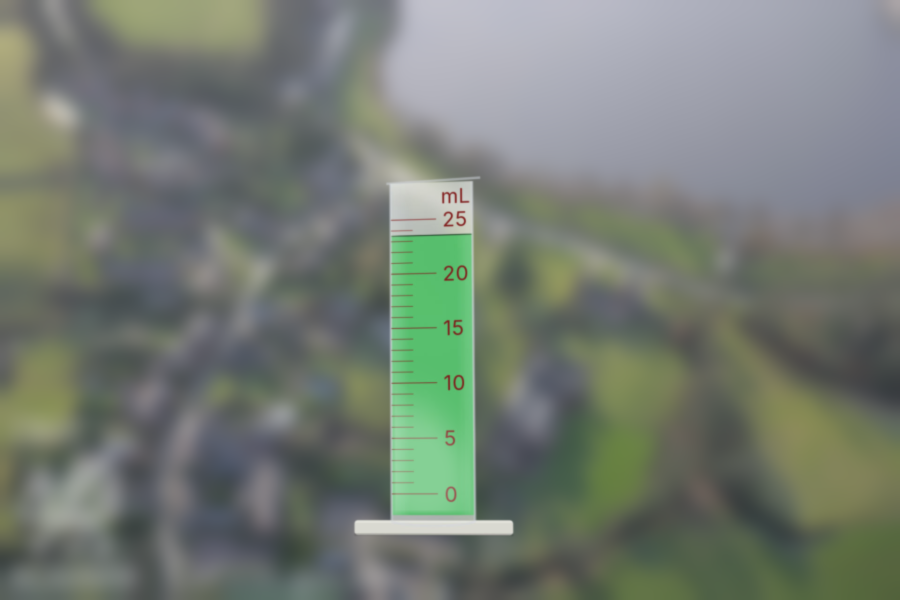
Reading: value=23.5 unit=mL
